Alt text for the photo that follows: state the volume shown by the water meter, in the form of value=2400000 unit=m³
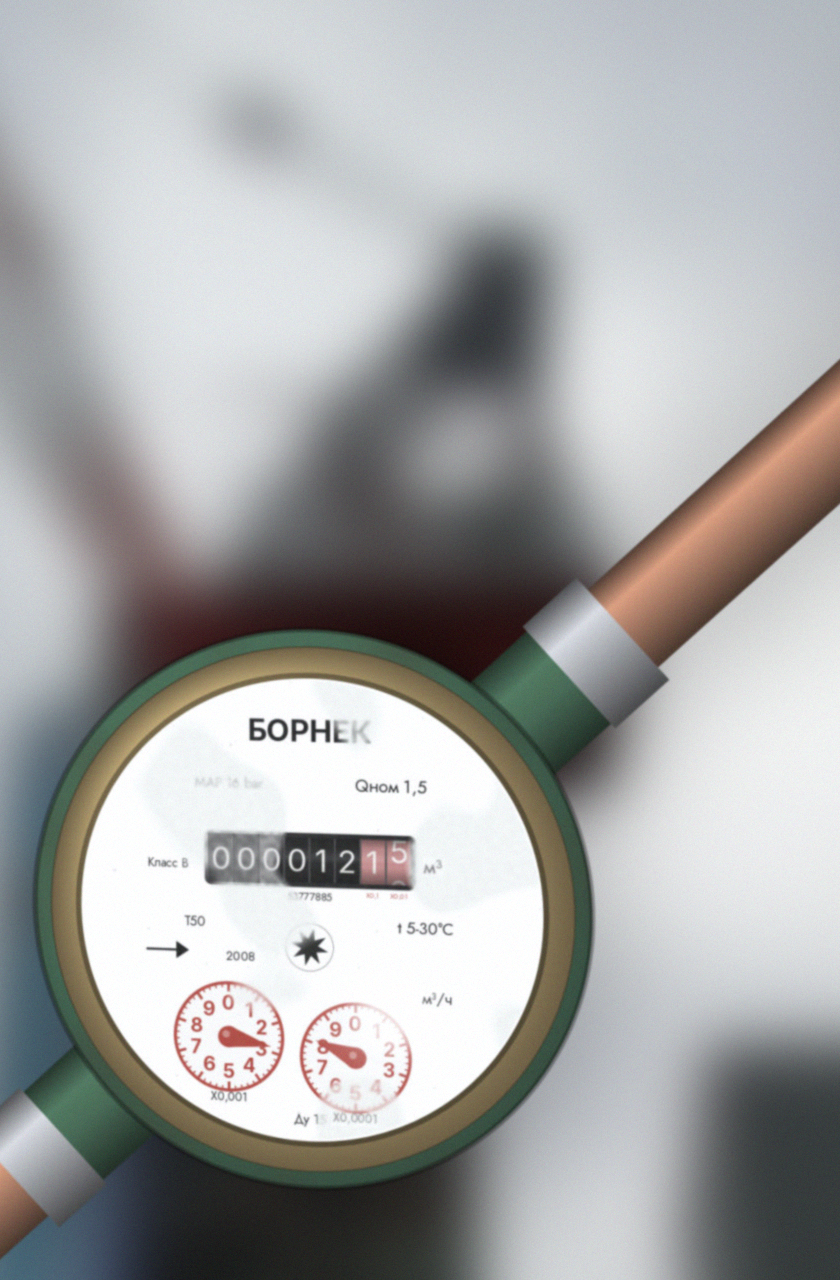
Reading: value=12.1528 unit=m³
